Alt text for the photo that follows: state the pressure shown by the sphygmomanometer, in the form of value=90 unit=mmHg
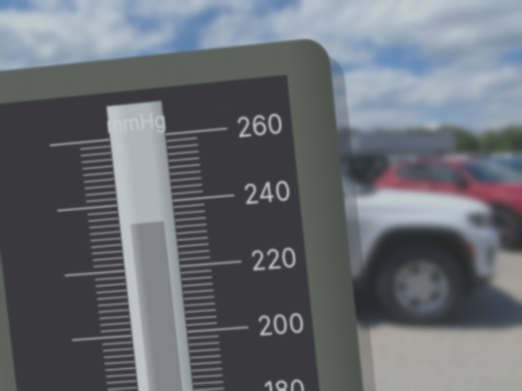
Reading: value=234 unit=mmHg
